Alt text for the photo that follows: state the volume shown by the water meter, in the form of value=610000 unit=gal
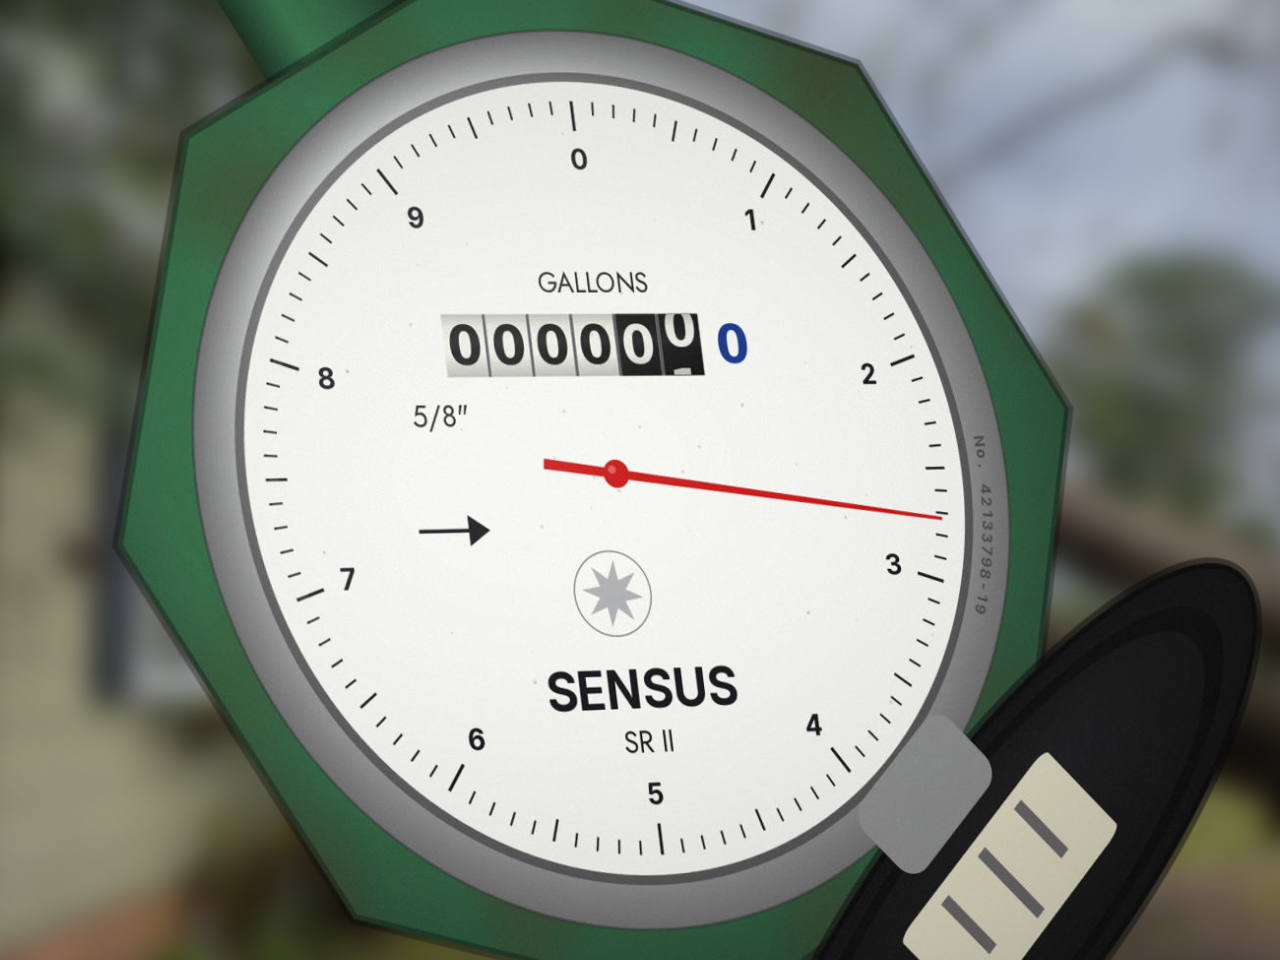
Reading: value=2.7 unit=gal
